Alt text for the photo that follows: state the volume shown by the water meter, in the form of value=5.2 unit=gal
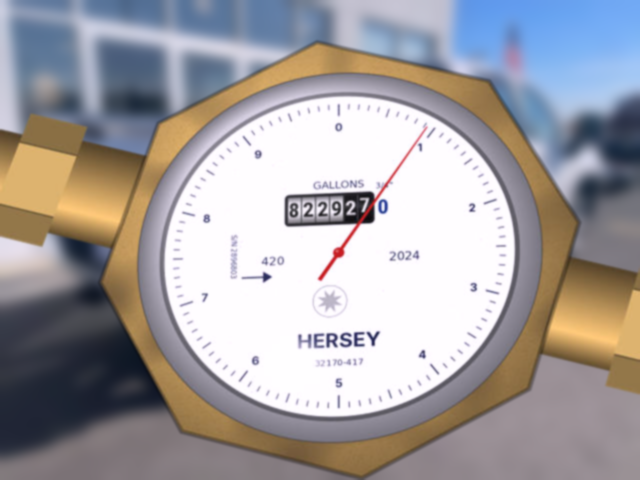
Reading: value=8229270.9 unit=gal
